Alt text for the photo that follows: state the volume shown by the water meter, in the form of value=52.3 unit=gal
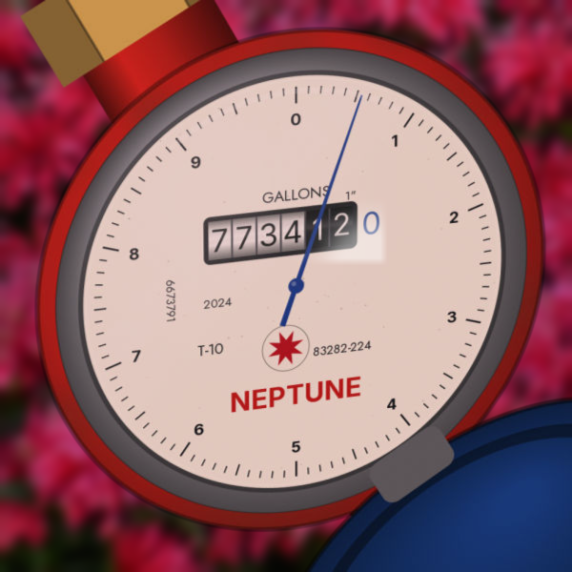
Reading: value=7734120.5 unit=gal
